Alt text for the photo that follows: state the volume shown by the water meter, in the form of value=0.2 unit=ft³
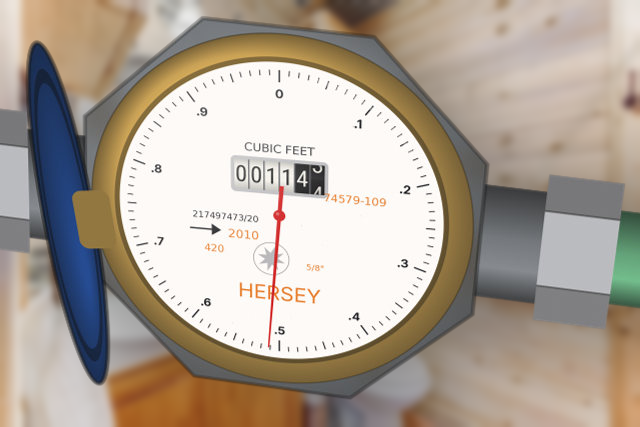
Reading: value=1143.51 unit=ft³
